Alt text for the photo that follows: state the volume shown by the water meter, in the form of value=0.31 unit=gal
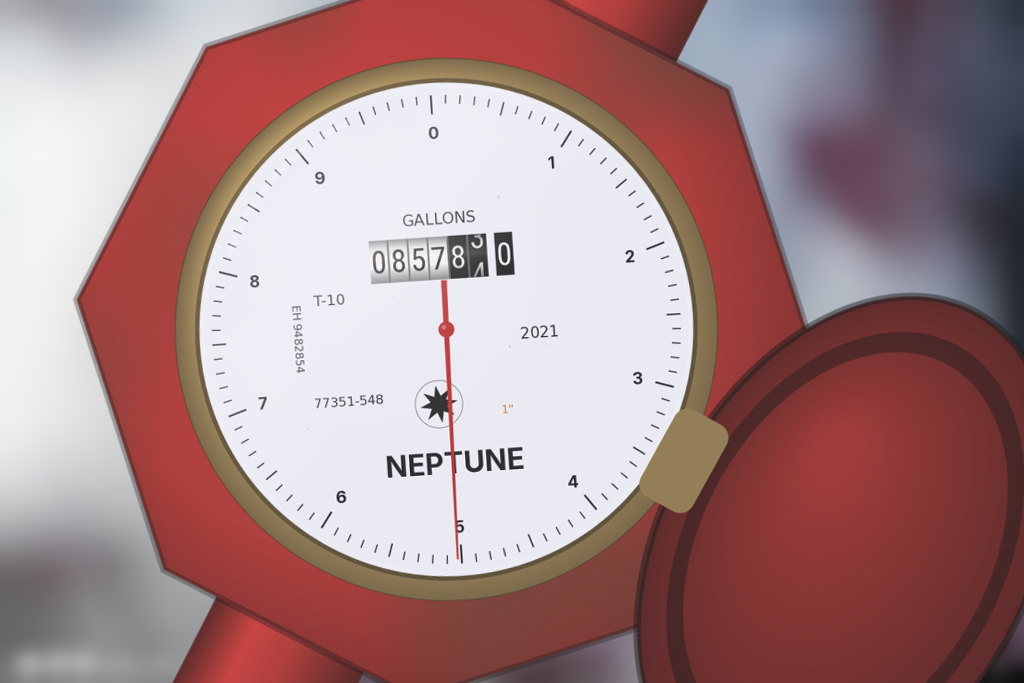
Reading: value=857835.0 unit=gal
